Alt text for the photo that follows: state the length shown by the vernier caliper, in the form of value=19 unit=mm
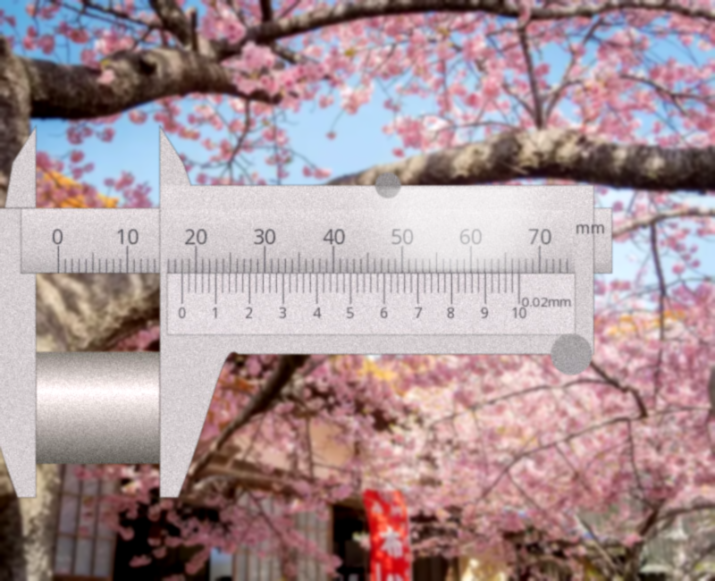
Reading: value=18.0 unit=mm
